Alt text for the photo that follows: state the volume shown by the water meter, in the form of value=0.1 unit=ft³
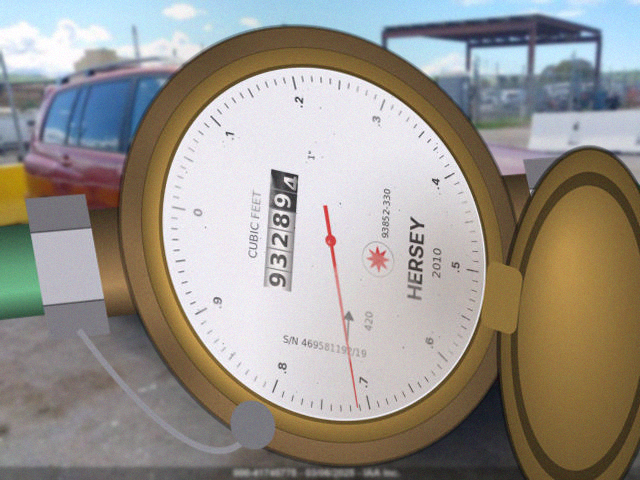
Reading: value=932893.71 unit=ft³
